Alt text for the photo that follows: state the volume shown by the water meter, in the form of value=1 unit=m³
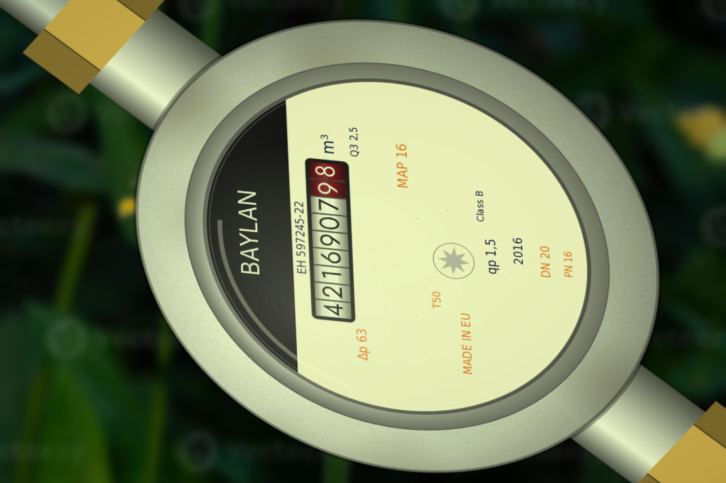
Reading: value=4216907.98 unit=m³
